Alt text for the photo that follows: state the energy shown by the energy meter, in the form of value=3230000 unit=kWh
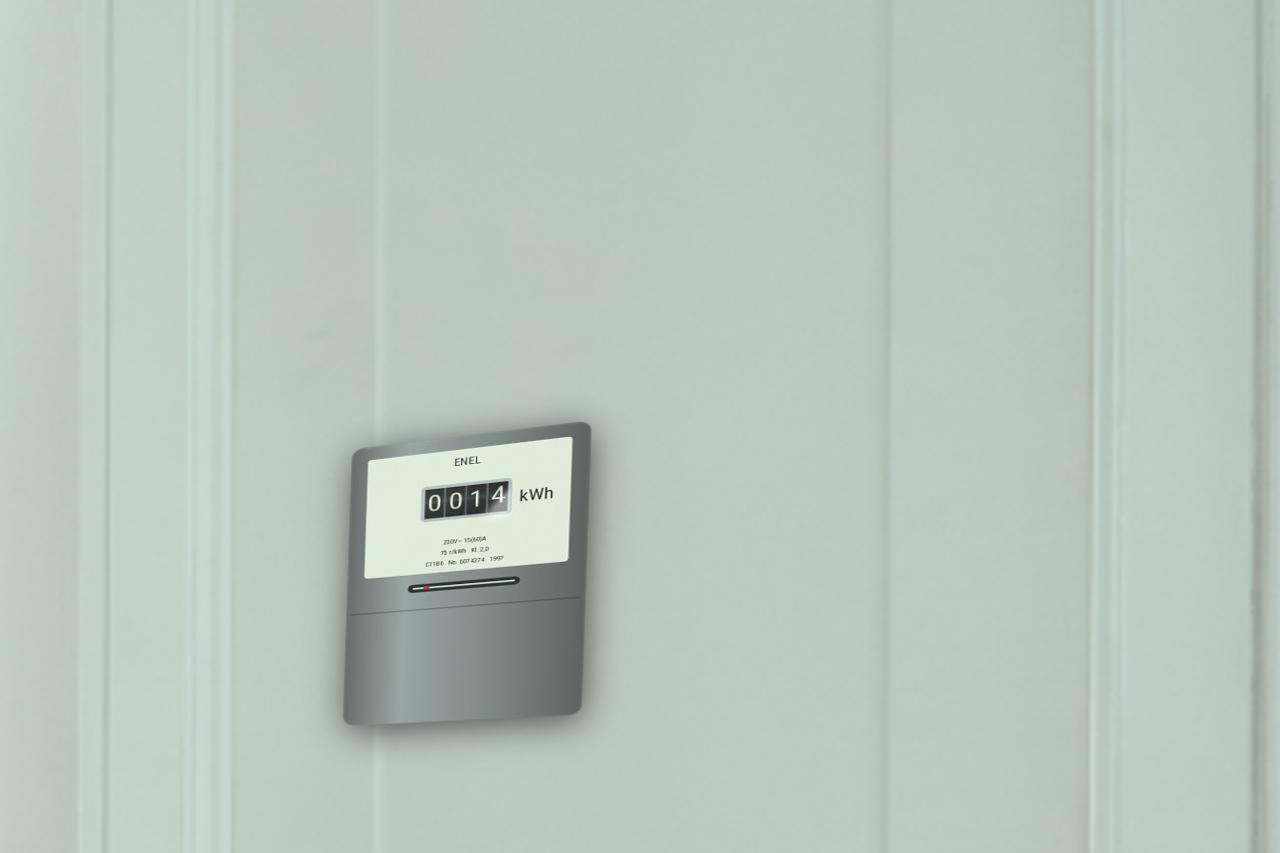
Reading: value=14 unit=kWh
